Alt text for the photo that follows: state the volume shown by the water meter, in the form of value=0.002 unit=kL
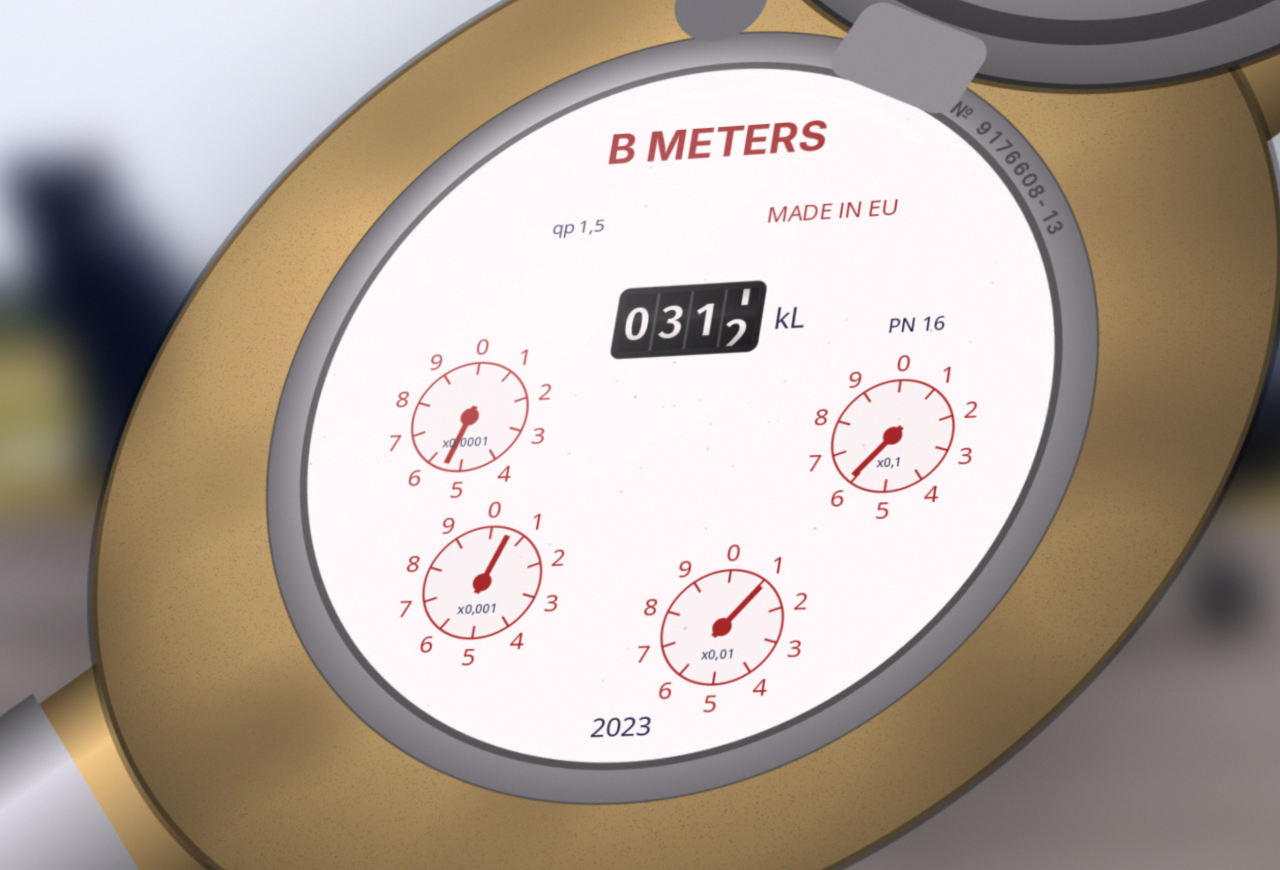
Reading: value=311.6105 unit=kL
